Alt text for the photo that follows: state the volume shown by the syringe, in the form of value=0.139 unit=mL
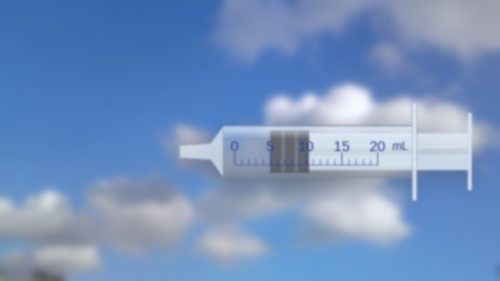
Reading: value=5 unit=mL
